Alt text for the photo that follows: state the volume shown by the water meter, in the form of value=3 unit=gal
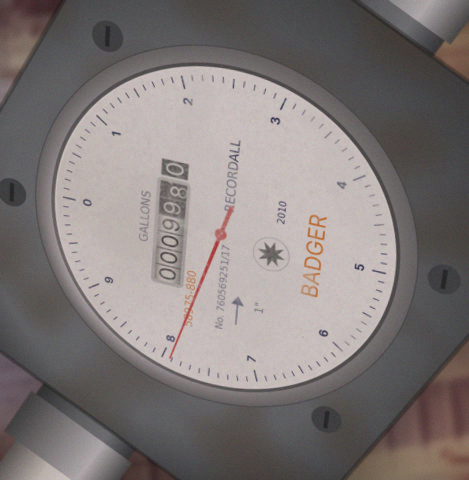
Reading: value=9977.9 unit=gal
